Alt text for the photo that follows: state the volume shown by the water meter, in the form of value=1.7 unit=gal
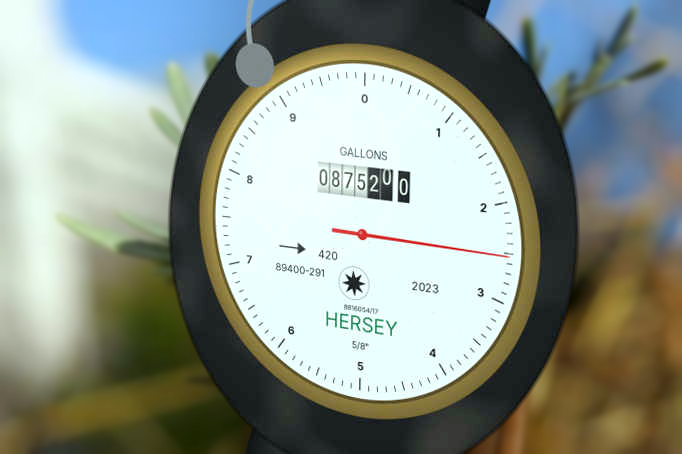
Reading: value=875202.5 unit=gal
